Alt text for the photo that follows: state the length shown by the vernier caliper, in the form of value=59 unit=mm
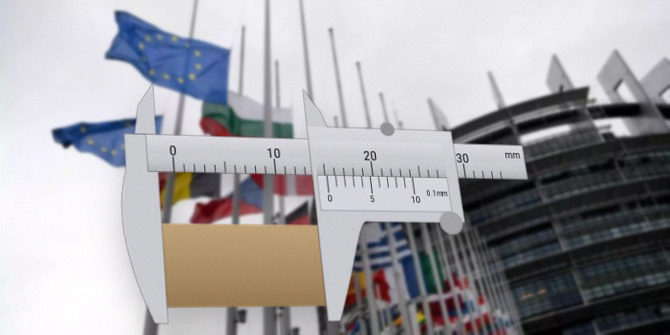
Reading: value=15.2 unit=mm
